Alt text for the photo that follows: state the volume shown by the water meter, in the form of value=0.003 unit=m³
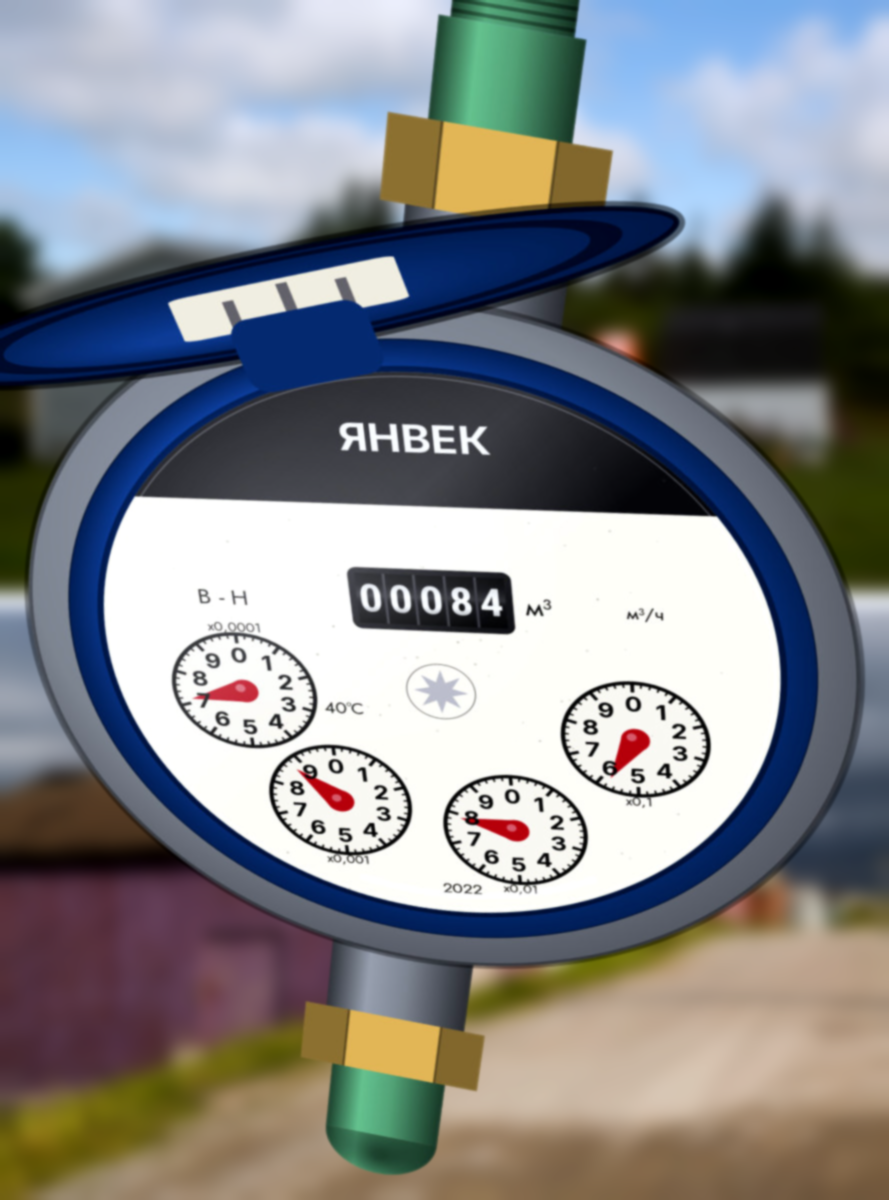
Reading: value=84.5787 unit=m³
